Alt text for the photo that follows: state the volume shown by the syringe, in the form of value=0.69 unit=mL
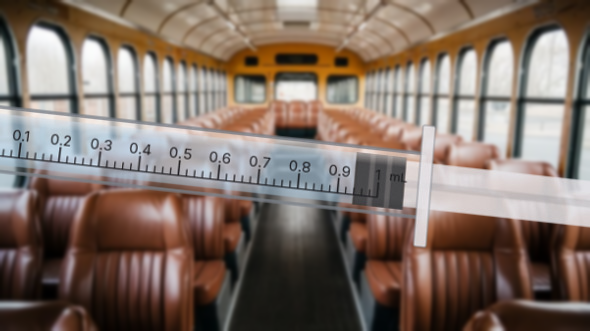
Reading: value=0.94 unit=mL
